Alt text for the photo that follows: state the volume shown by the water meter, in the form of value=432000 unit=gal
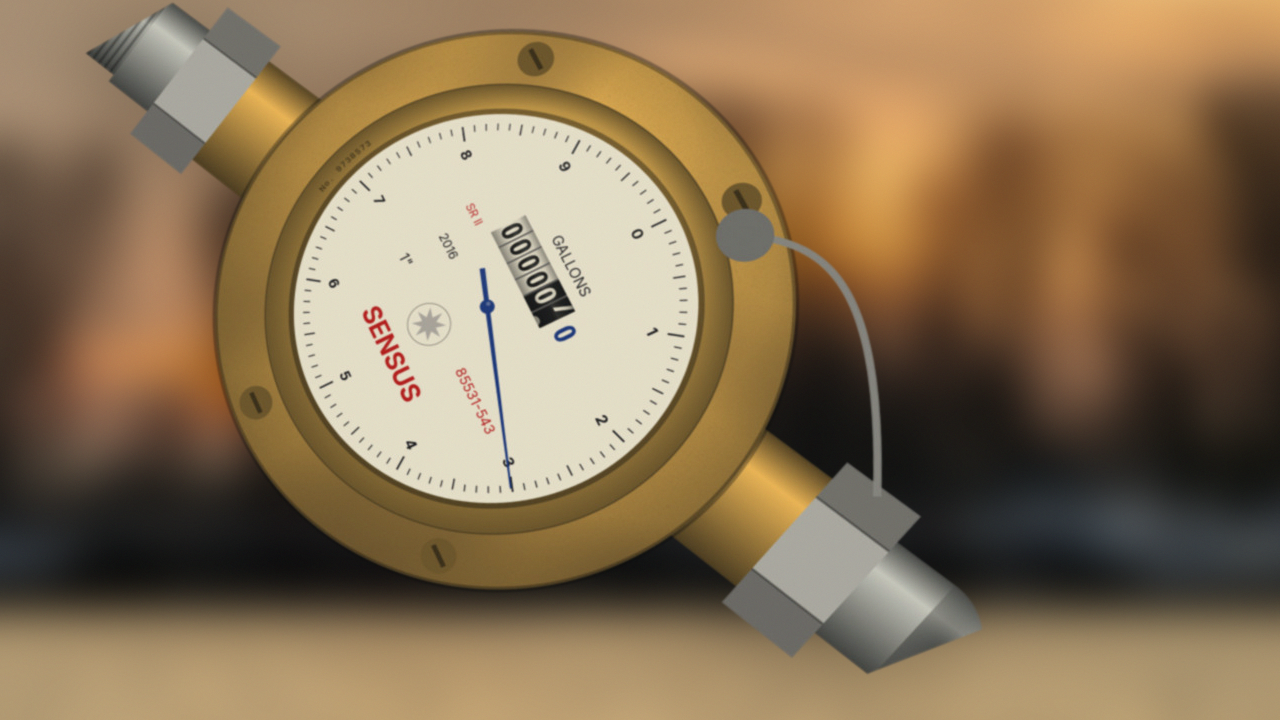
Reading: value=73.0 unit=gal
